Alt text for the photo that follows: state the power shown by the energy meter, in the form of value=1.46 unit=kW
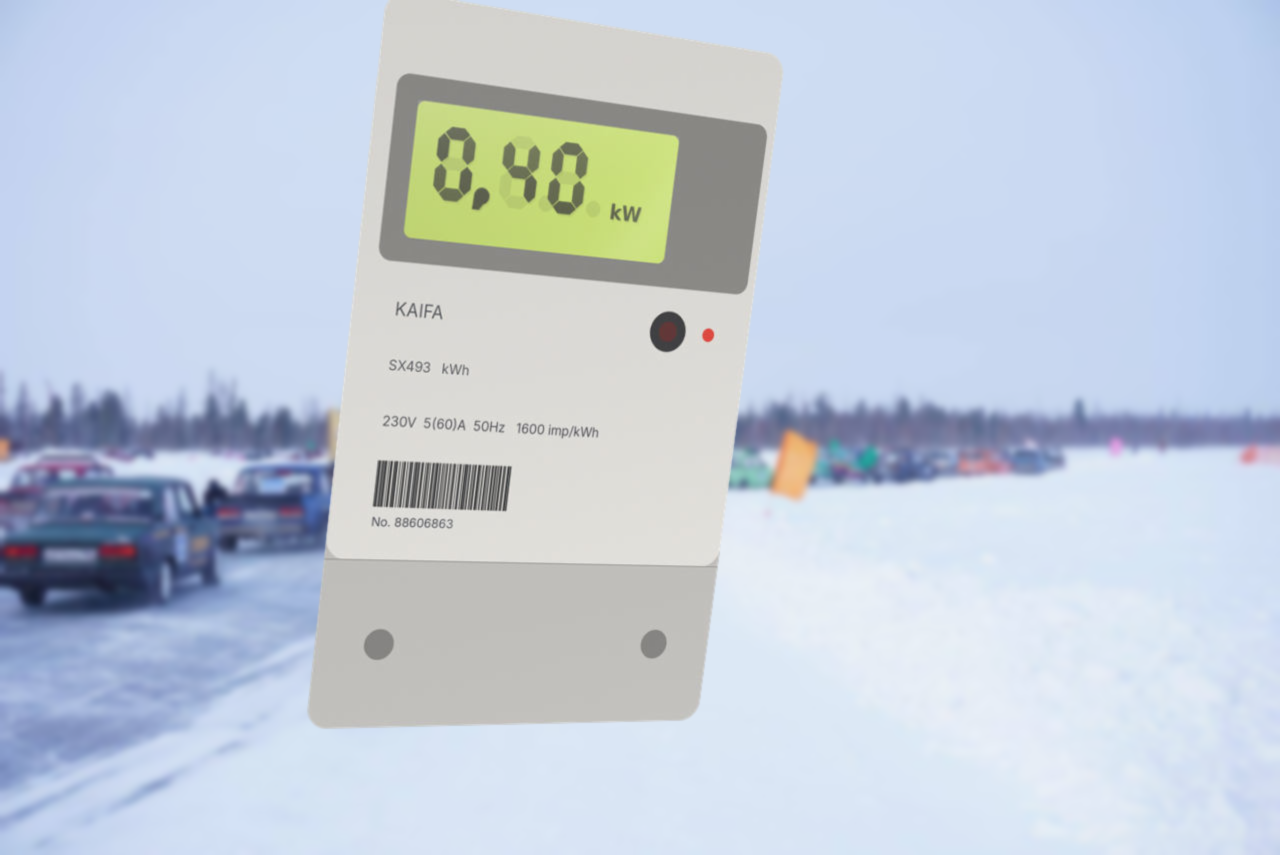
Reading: value=0.40 unit=kW
